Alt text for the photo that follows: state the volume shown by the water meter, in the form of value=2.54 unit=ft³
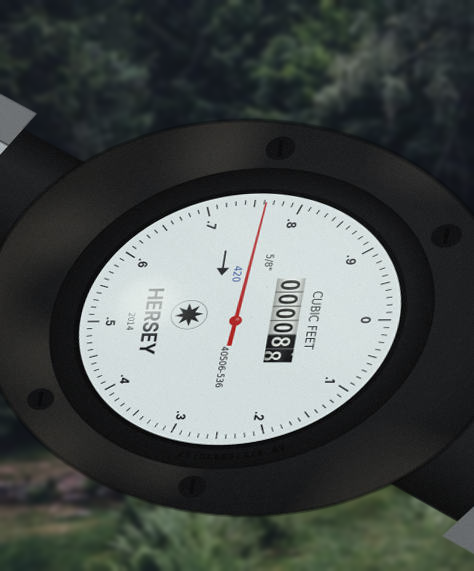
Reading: value=87.76 unit=ft³
